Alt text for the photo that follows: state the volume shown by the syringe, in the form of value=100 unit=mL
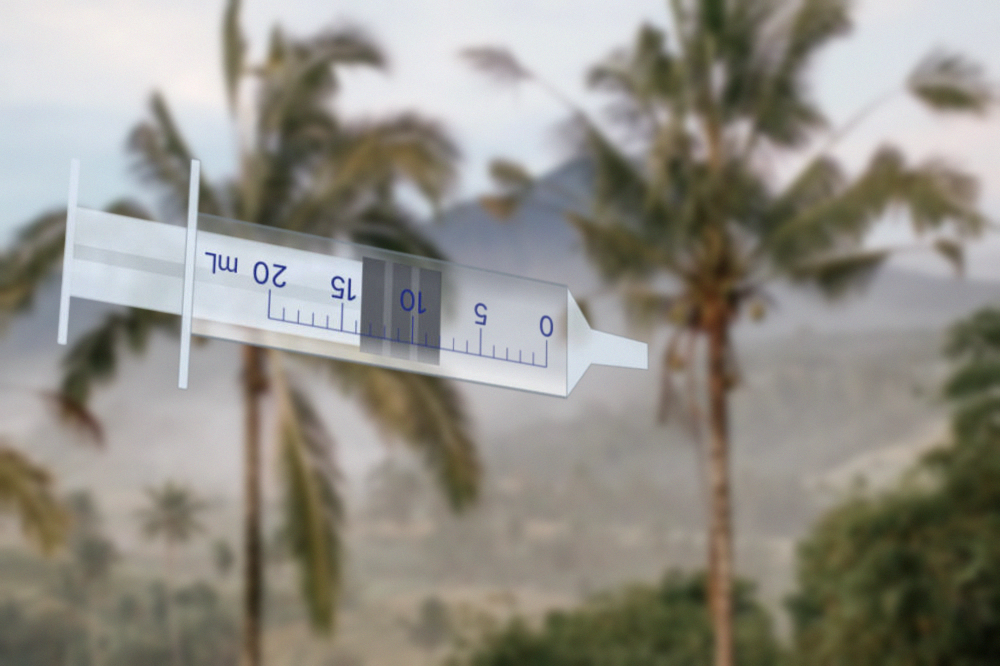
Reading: value=8 unit=mL
